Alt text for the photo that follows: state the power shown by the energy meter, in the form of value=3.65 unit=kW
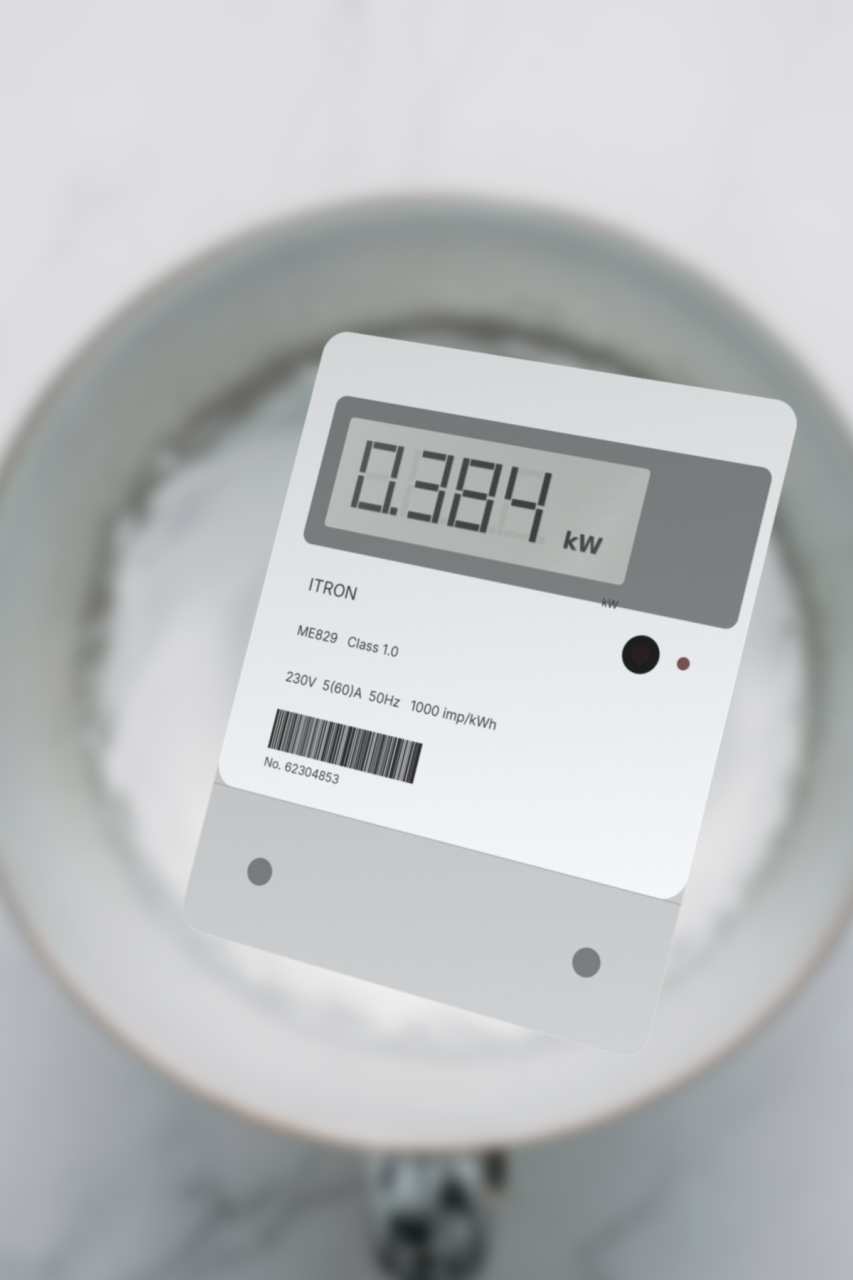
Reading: value=0.384 unit=kW
